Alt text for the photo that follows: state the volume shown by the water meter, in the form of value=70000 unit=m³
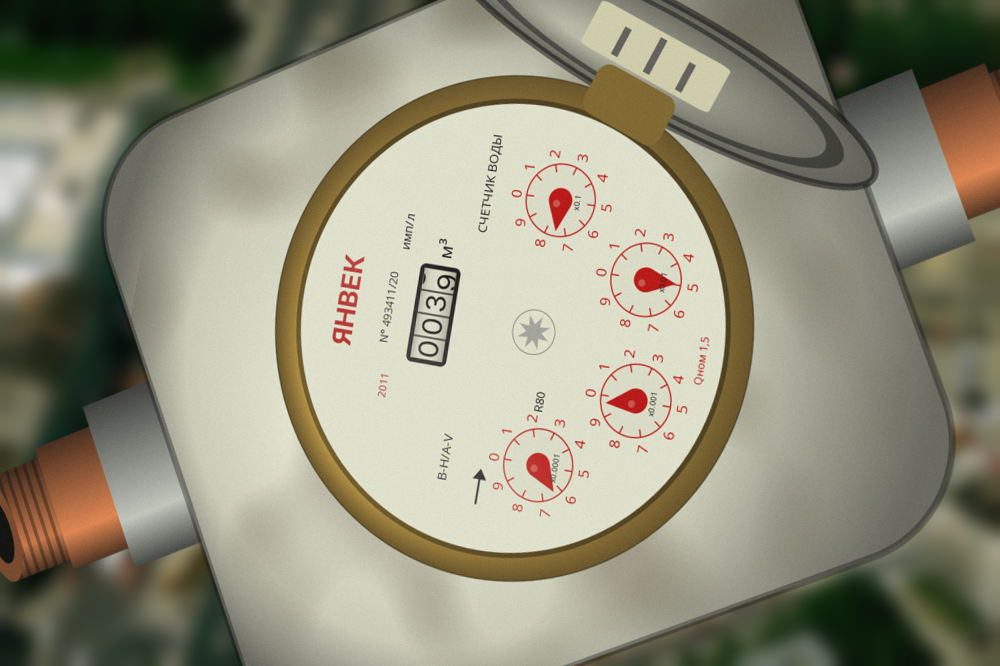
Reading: value=38.7496 unit=m³
